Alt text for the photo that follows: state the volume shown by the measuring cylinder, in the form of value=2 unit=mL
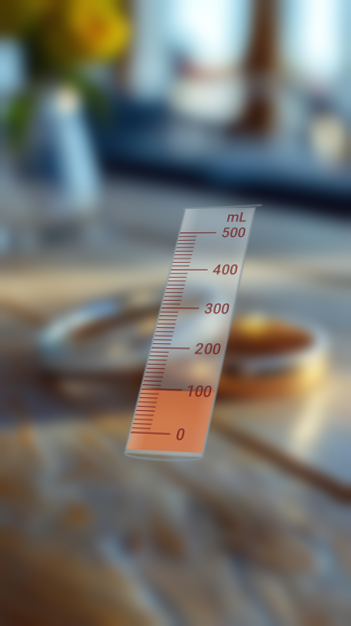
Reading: value=100 unit=mL
